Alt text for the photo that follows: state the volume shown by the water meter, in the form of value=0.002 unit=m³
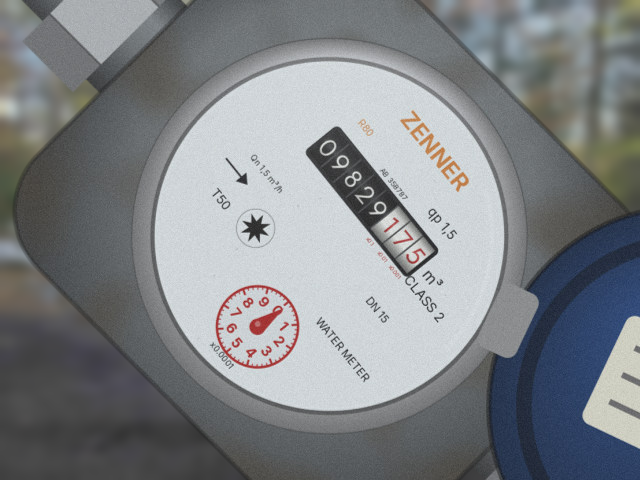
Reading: value=9829.1750 unit=m³
